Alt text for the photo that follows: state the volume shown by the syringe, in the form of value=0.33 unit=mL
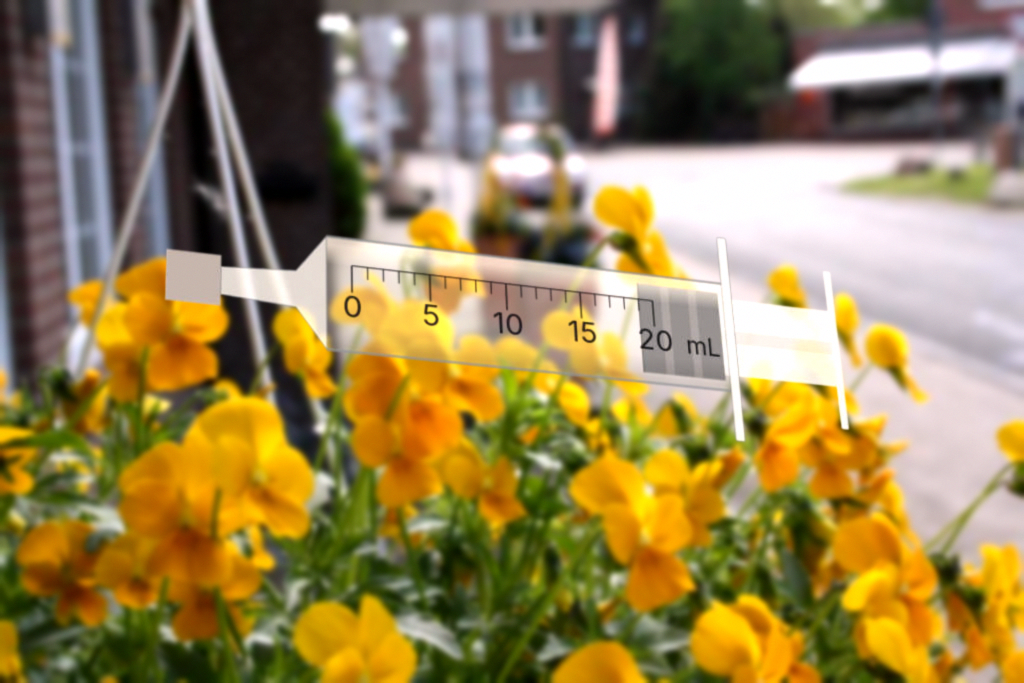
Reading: value=19 unit=mL
